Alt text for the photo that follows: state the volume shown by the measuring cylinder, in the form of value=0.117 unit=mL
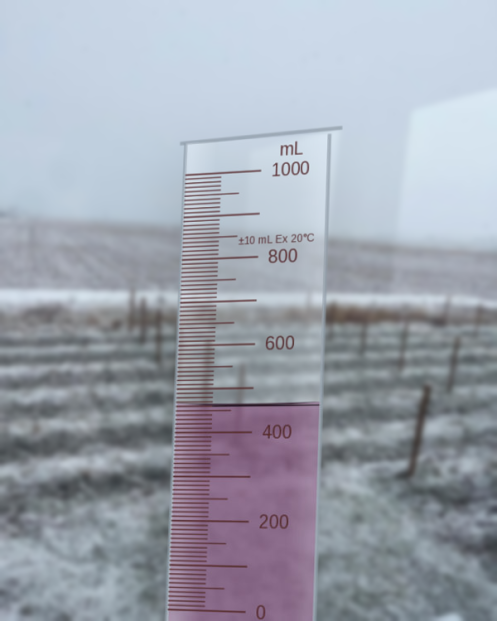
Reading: value=460 unit=mL
